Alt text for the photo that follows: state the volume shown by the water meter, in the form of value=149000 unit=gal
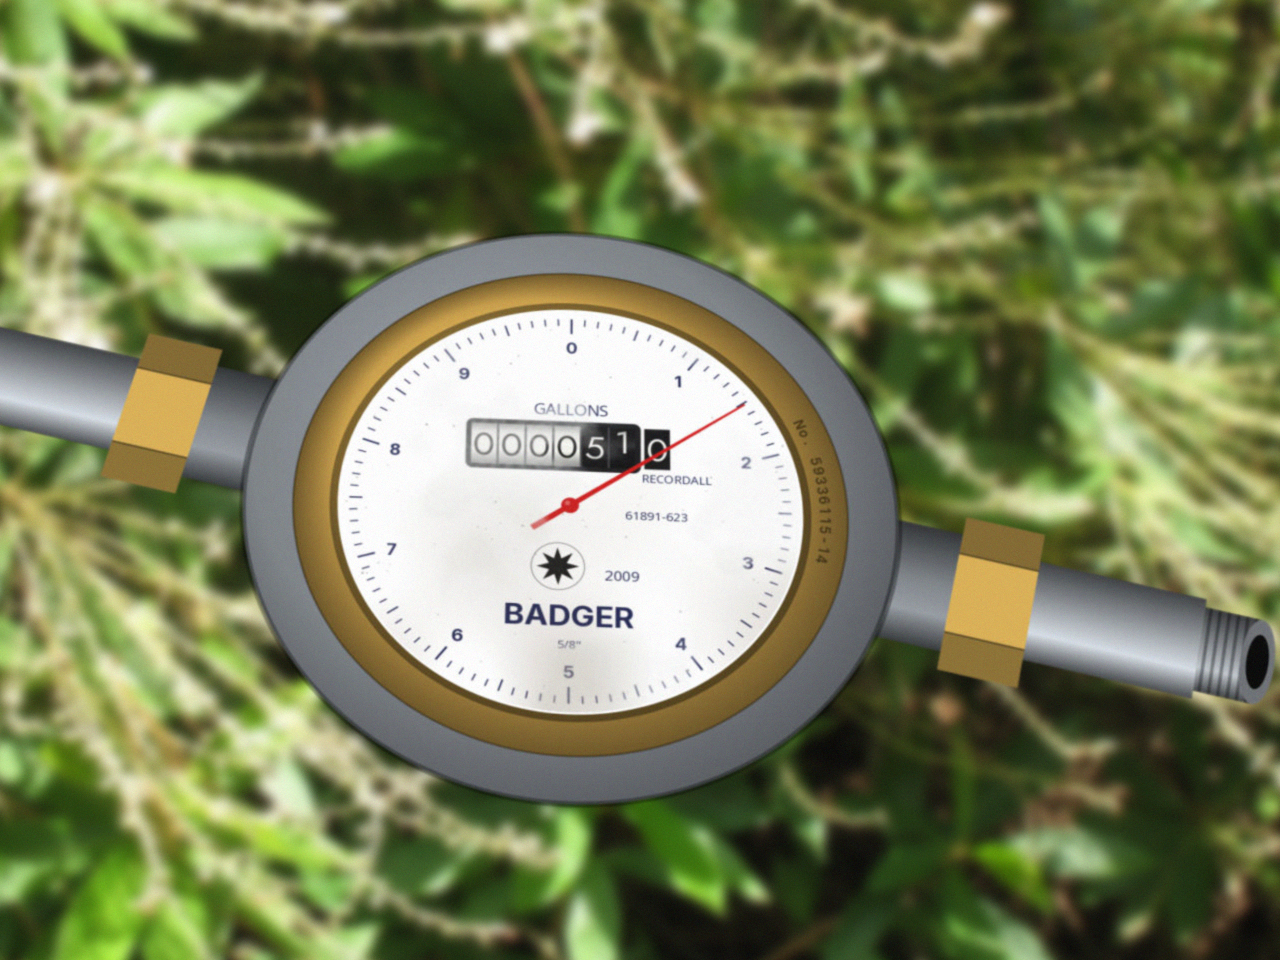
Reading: value=511.5 unit=gal
